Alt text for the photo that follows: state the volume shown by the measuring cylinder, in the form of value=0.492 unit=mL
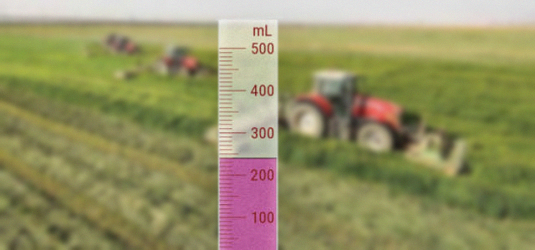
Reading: value=240 unit=mL
